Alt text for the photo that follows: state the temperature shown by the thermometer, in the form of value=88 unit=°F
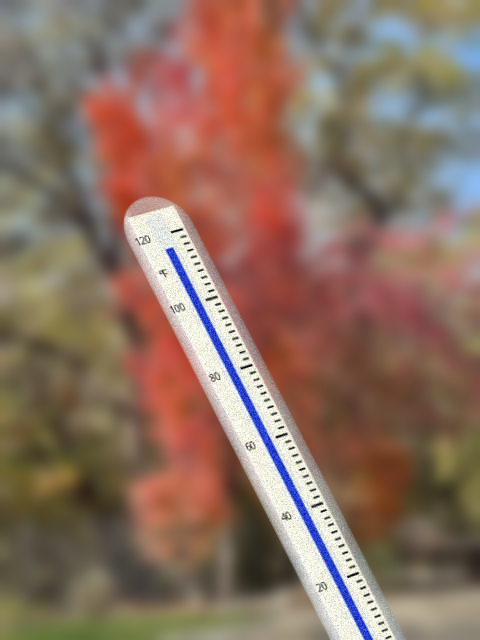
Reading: value=116 unit=°F
